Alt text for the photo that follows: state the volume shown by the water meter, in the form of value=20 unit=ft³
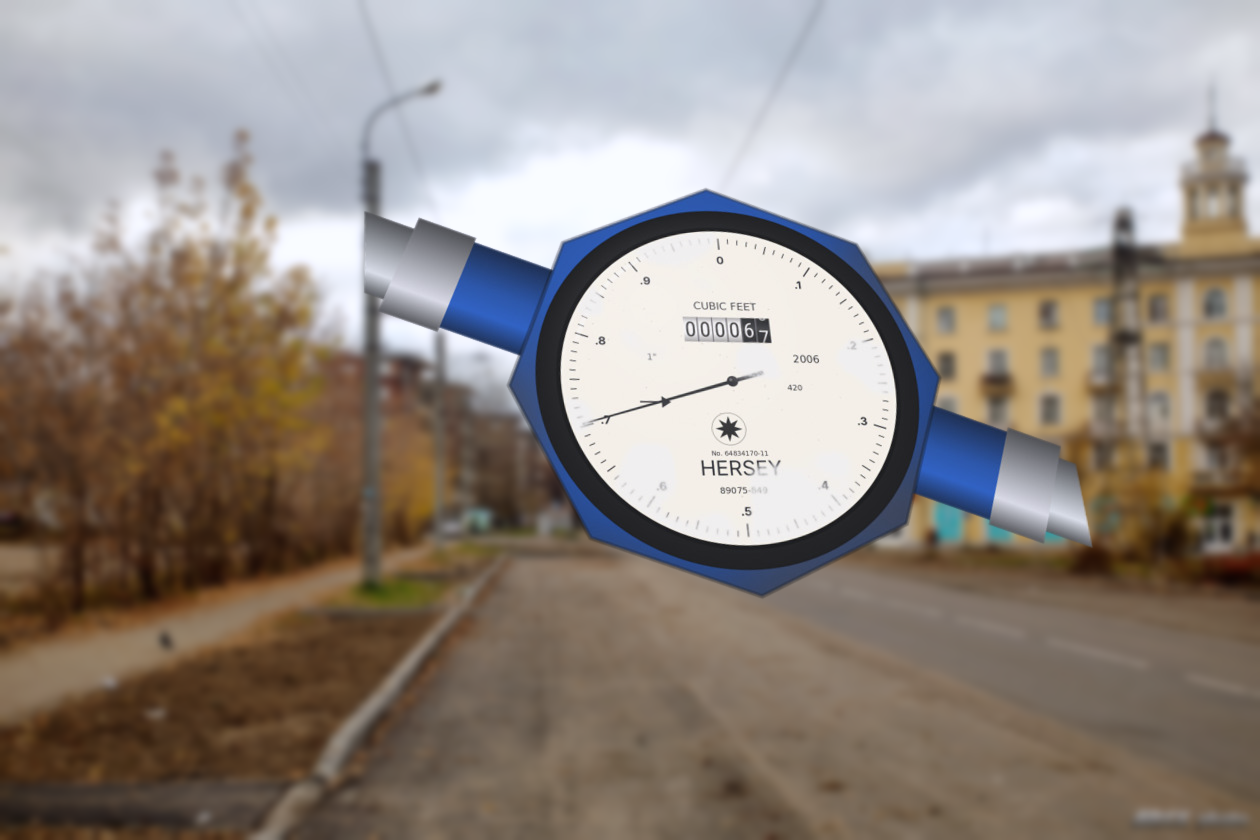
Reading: value=66.70 unit=ft³
